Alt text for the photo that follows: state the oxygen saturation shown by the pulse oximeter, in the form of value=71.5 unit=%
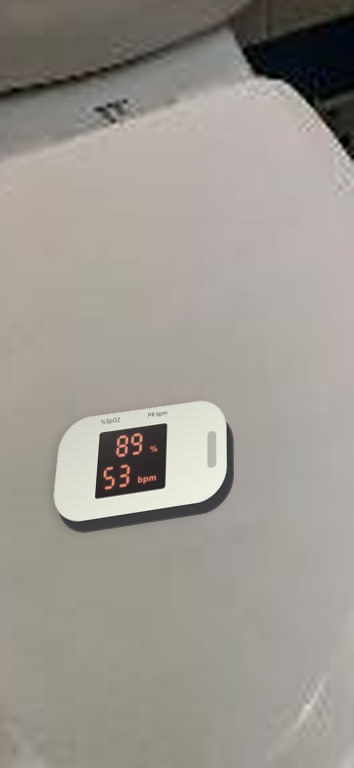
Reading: value=89 unit=%
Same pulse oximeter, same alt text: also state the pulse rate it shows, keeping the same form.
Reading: value=53 unit=bpm
